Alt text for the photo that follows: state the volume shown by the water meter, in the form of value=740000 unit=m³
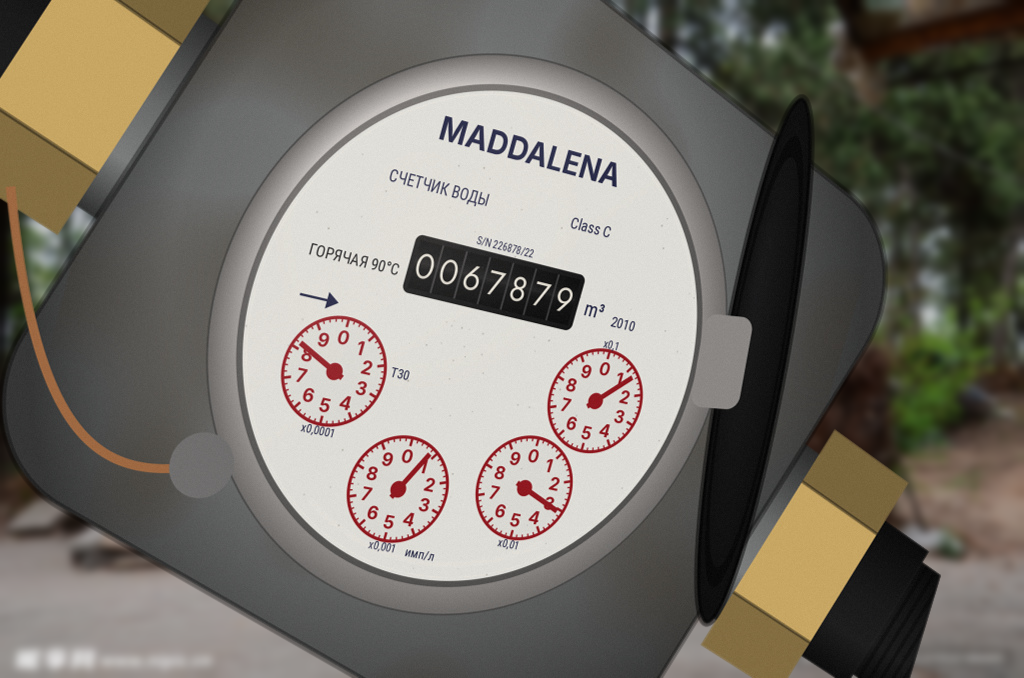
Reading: value=67879.1308 unit=m³
